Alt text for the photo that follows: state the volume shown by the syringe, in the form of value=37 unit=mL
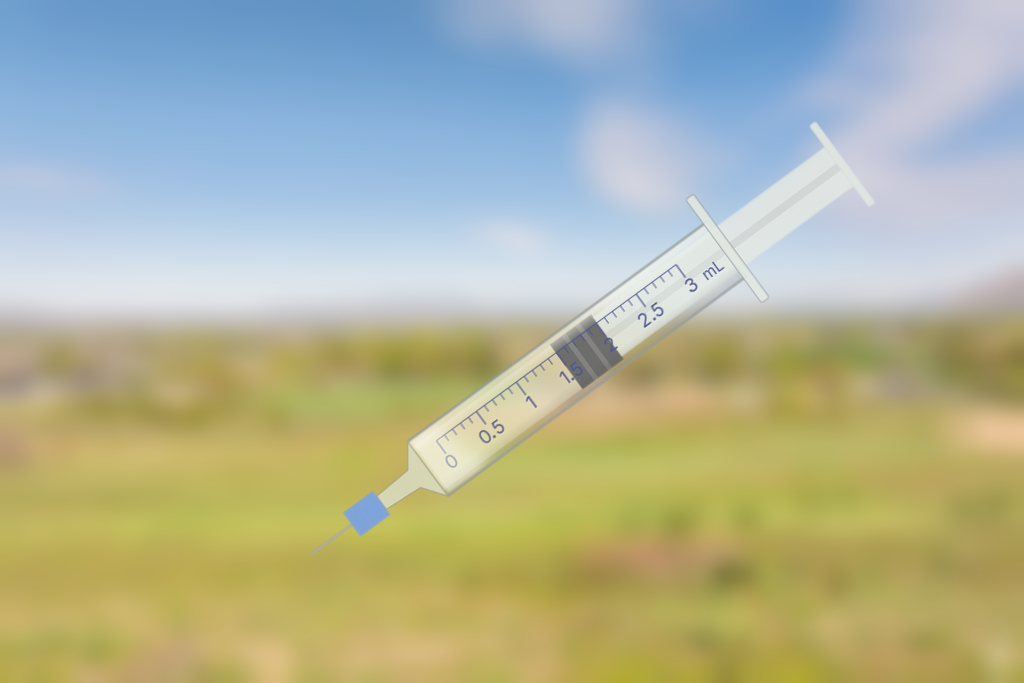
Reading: value=1.5 unit=mL
